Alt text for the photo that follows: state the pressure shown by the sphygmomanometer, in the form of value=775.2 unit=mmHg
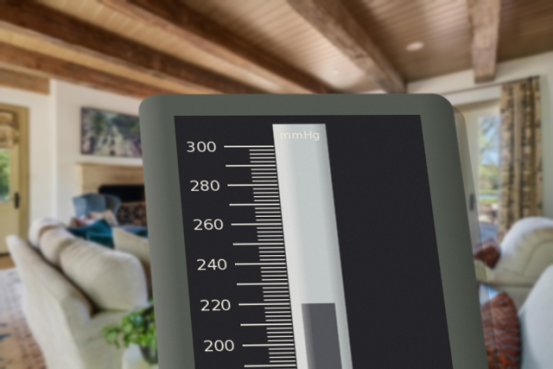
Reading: value=220 unit=mmHg
